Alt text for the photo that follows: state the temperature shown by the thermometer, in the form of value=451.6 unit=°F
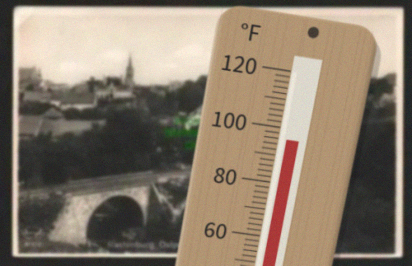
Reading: value=96 unit=°F
